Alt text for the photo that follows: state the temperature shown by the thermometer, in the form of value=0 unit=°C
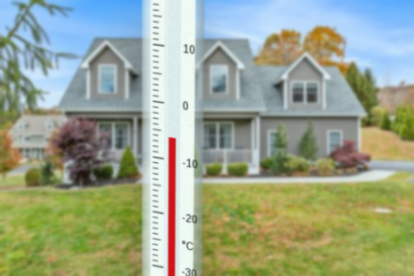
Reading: value=-6 unit=°C
